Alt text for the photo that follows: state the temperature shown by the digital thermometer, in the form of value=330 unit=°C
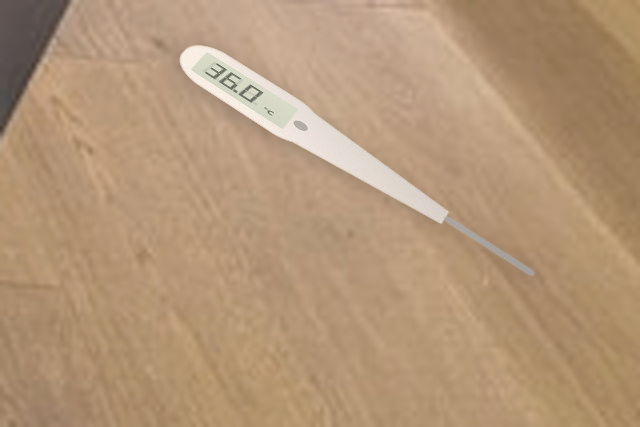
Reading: value=36.0 unit=°C
